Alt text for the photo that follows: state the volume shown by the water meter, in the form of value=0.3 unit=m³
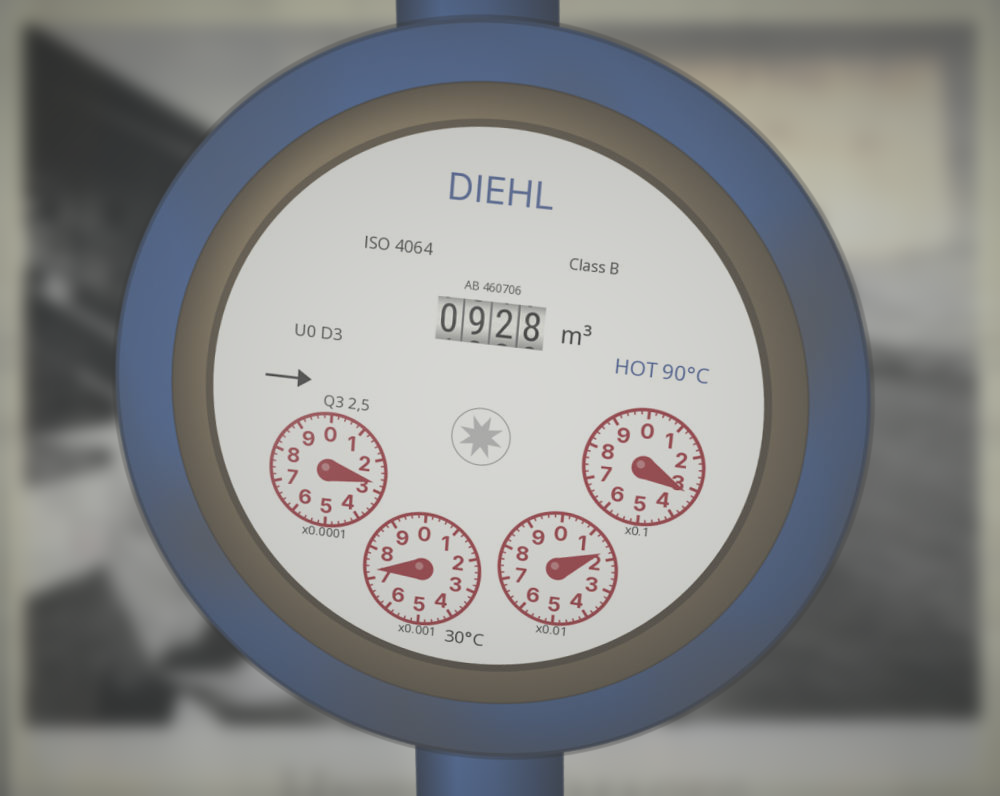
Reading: value=928.3172 unit=m³
